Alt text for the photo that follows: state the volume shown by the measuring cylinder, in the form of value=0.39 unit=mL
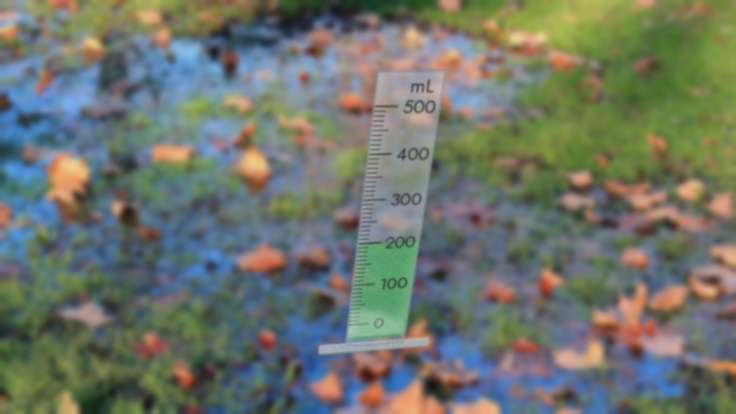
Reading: value=200 unit=mL
